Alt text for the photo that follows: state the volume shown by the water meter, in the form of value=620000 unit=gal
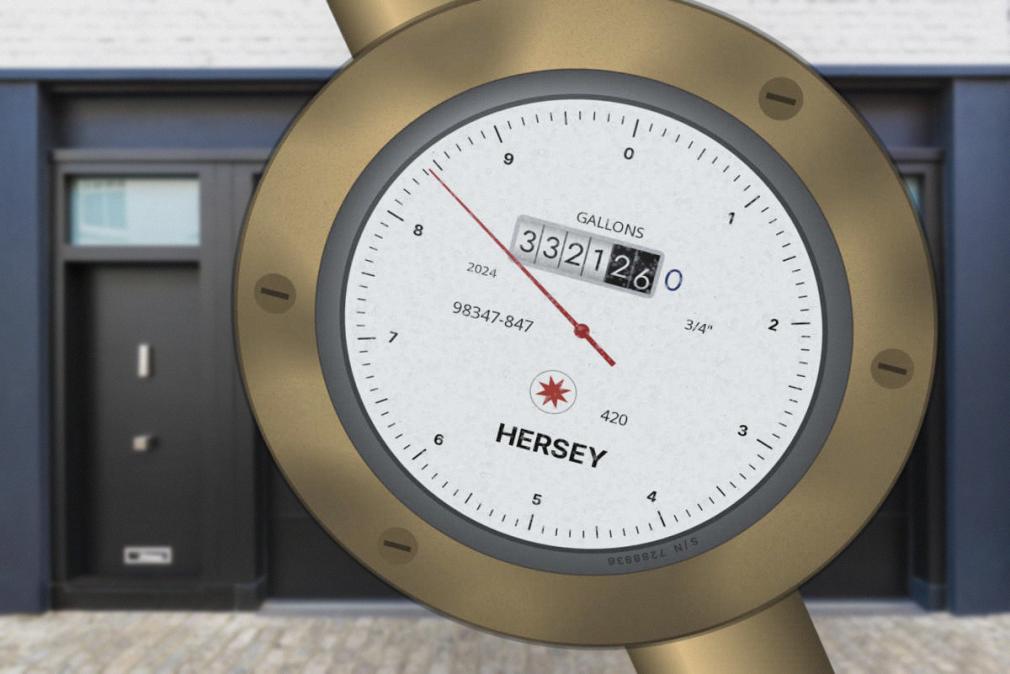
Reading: value=3321258.4 unit=gal
